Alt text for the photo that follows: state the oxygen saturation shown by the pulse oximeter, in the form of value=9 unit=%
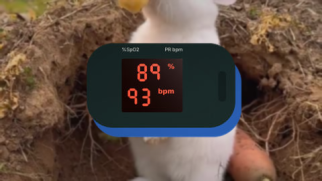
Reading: value=89 unit=%
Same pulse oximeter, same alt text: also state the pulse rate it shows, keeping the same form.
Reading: value=93 unit=bpm
